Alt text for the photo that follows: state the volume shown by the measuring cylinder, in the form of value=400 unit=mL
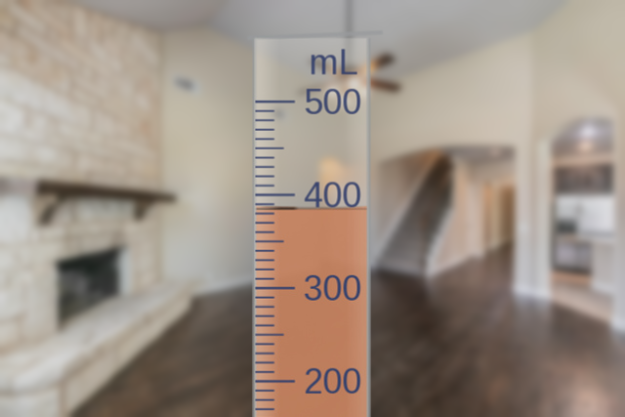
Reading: value=385 unit=mL
